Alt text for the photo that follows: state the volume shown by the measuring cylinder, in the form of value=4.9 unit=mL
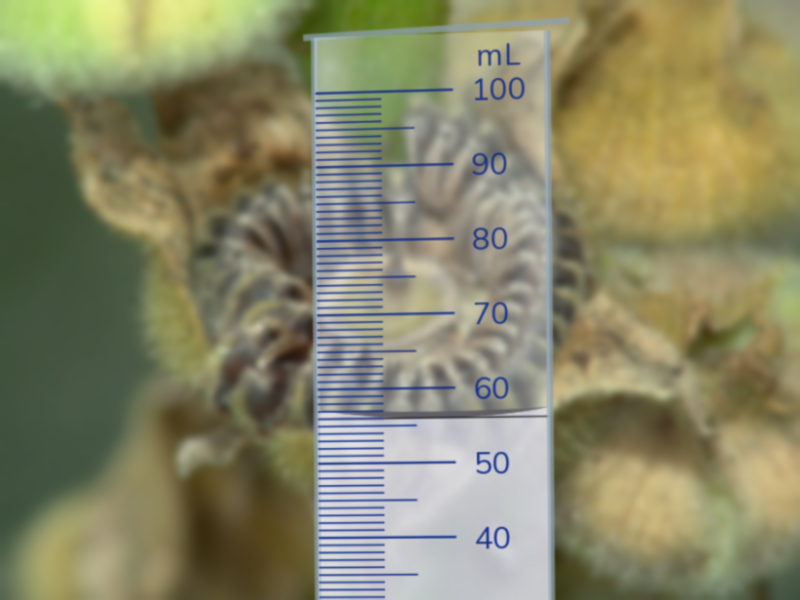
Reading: value=56 unit=mL
